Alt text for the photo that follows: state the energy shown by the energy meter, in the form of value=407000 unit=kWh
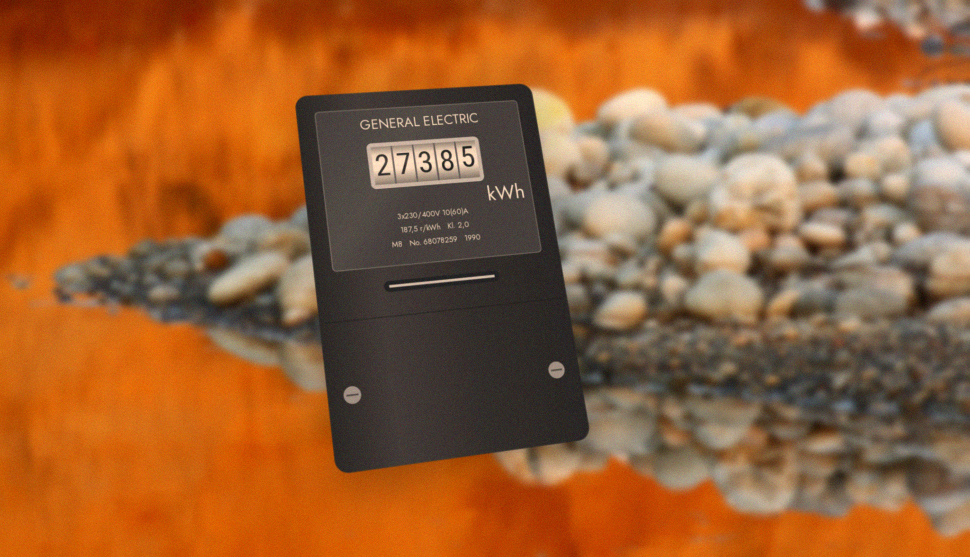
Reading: value=27385 unit=kWh
